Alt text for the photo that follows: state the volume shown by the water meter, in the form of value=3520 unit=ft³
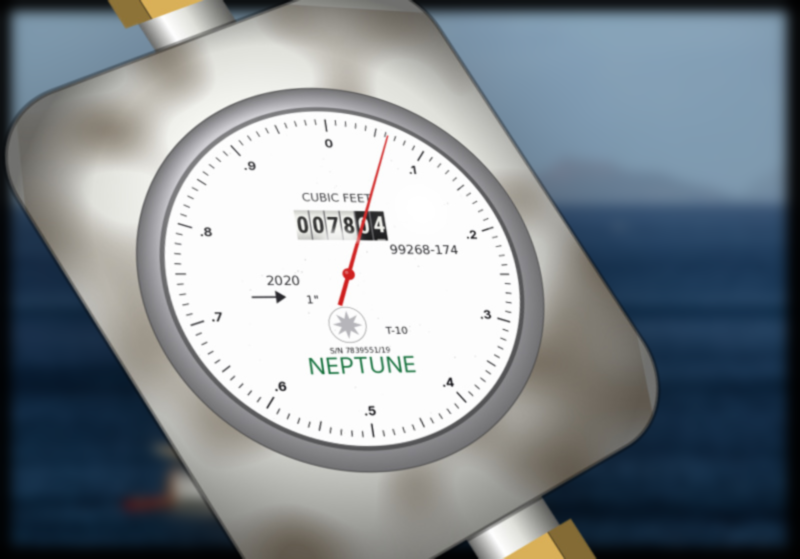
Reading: value=7804.06 unit=ft³
